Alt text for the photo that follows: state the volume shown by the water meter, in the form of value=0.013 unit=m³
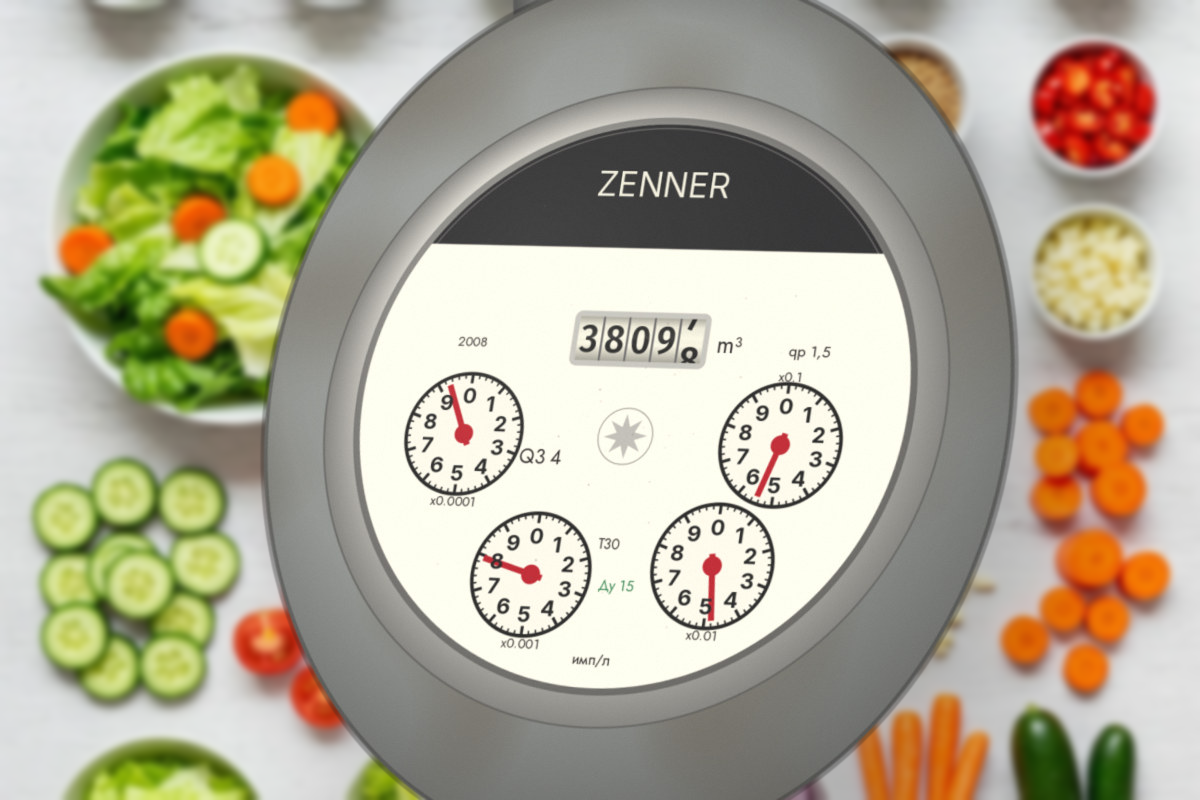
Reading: value=38097.5479 unit=m³
